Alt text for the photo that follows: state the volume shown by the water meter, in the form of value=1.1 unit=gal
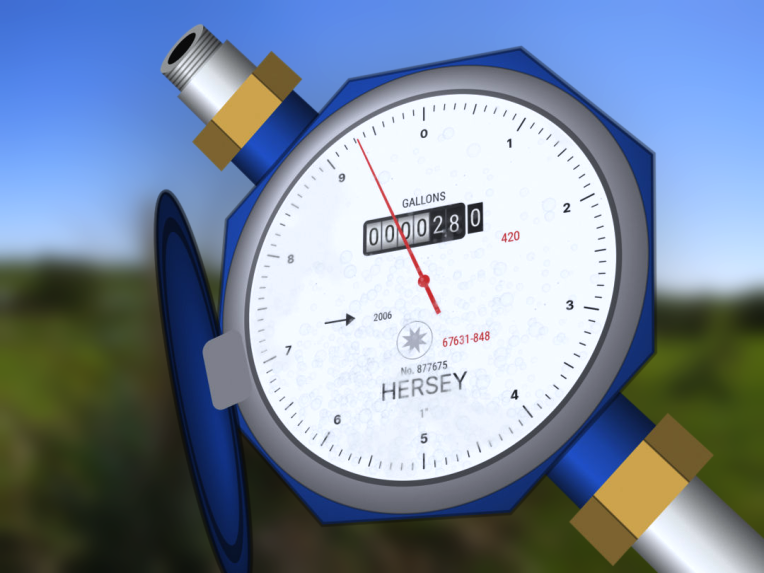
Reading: value=279.3 unit=gal
